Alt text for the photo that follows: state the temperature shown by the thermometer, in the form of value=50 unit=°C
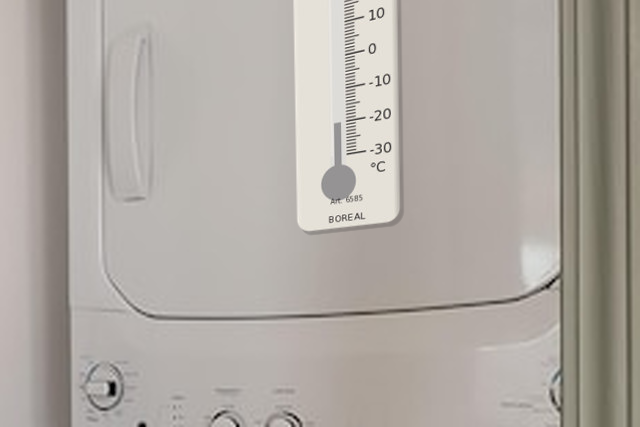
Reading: value=-20 unit=°C
